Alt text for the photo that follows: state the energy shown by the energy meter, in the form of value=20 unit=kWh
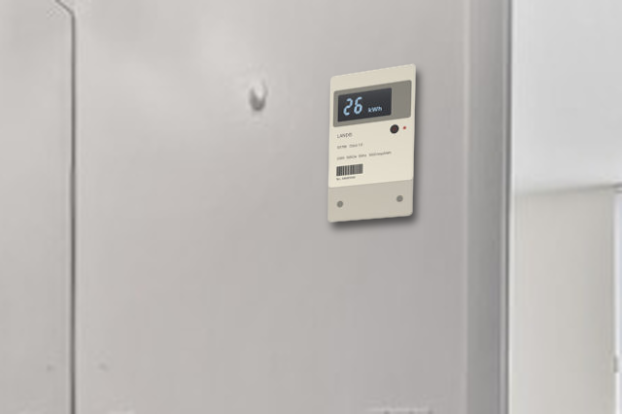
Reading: value=26 unit=kWh
